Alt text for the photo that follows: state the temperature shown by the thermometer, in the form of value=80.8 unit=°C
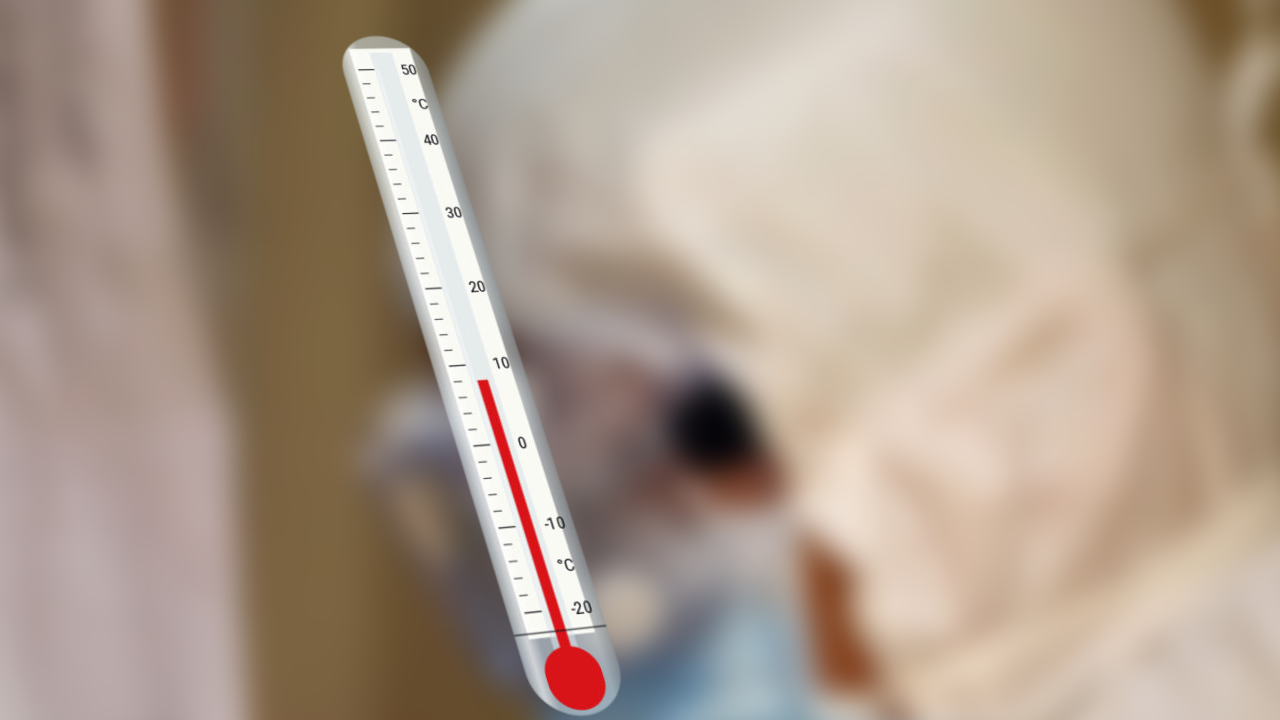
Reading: value=8 unit=°C
